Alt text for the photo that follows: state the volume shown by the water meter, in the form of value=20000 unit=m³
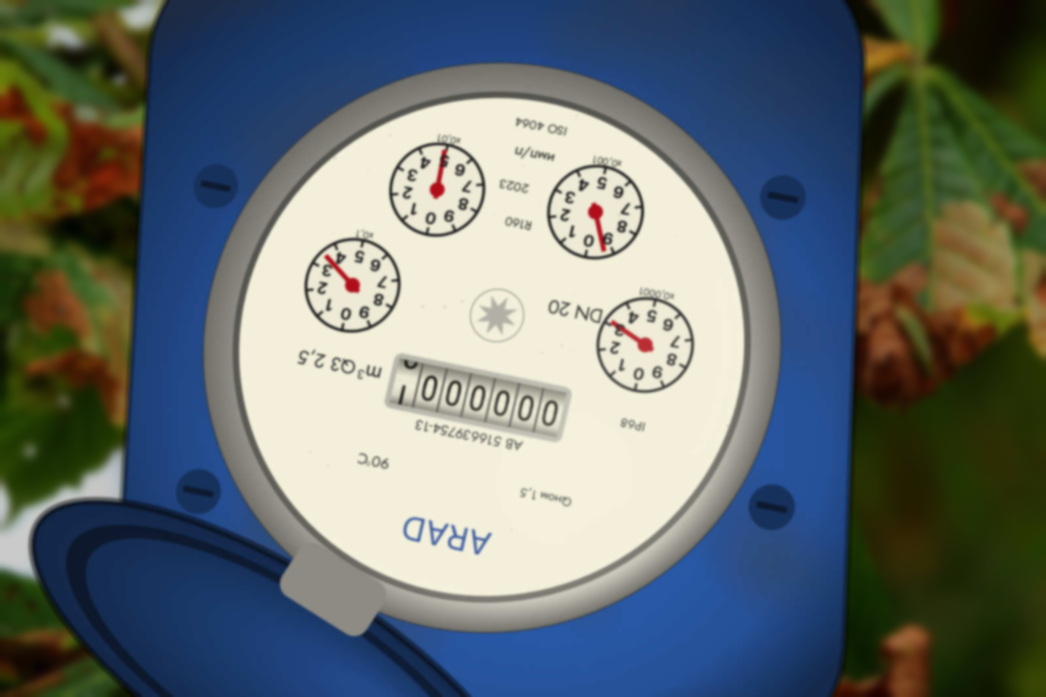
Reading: value=1.3493 unit=m³
